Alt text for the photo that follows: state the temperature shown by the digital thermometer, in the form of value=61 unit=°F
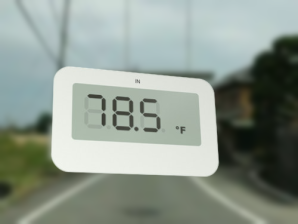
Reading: value=78.5 unit=°F
